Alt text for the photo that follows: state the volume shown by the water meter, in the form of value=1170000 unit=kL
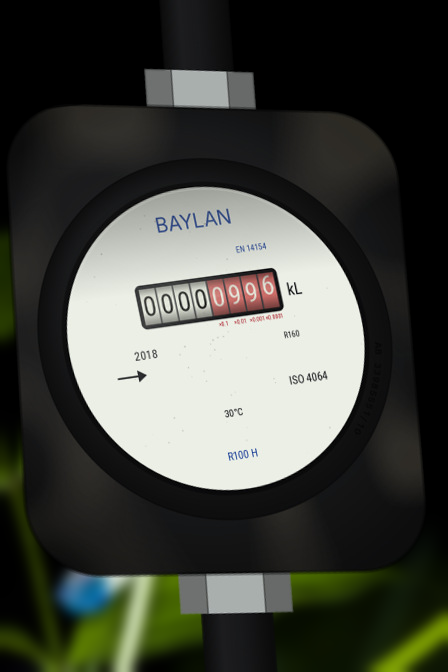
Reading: value=0.0996 unit=kL
